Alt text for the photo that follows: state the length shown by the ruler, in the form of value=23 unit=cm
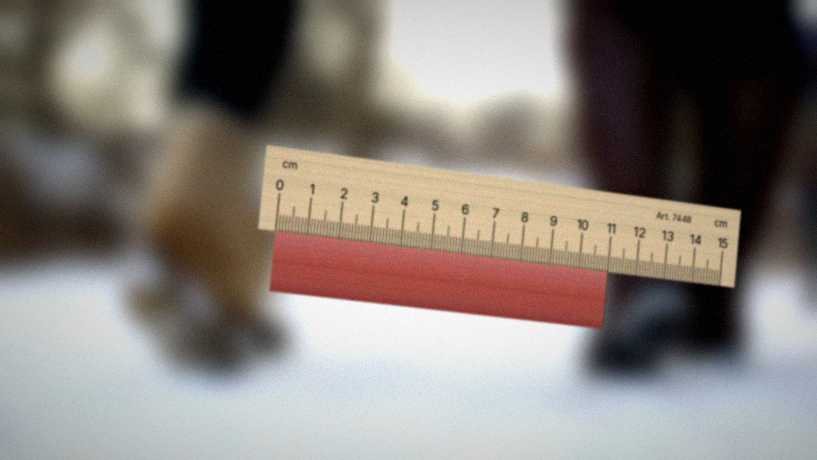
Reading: value=11 unit=cm
